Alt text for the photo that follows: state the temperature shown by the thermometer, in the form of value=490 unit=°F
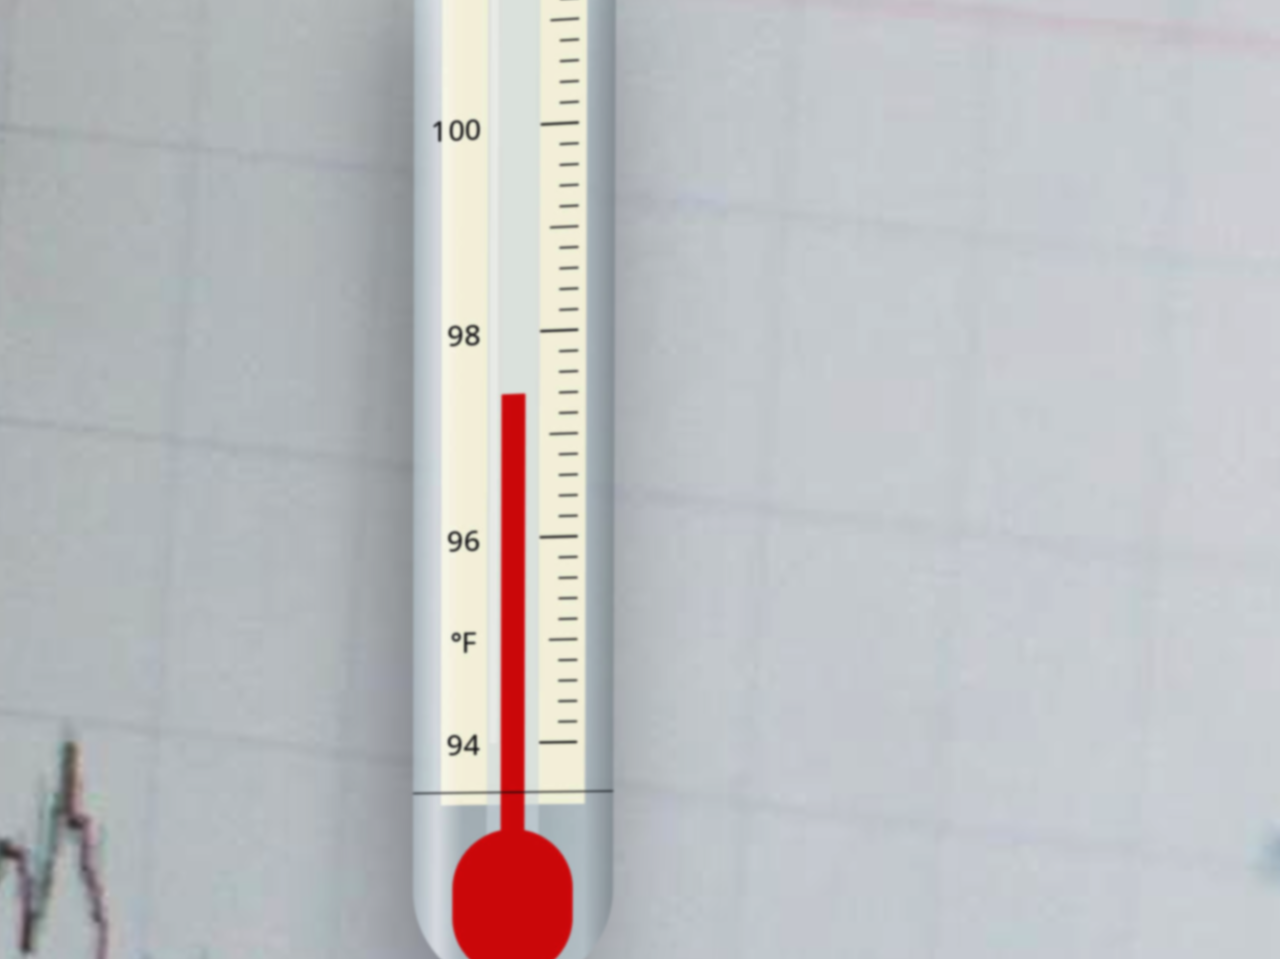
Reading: value=97.4 unit=°F
